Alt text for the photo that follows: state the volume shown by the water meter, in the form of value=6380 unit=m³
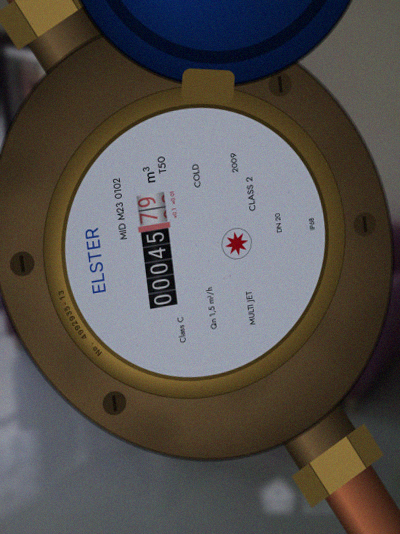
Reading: value=45.79 unit=m³
